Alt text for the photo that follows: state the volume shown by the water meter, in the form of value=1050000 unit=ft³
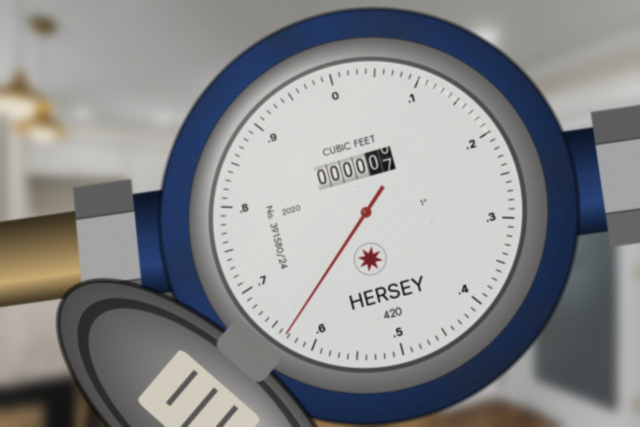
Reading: value=6.63 unit=ft³
